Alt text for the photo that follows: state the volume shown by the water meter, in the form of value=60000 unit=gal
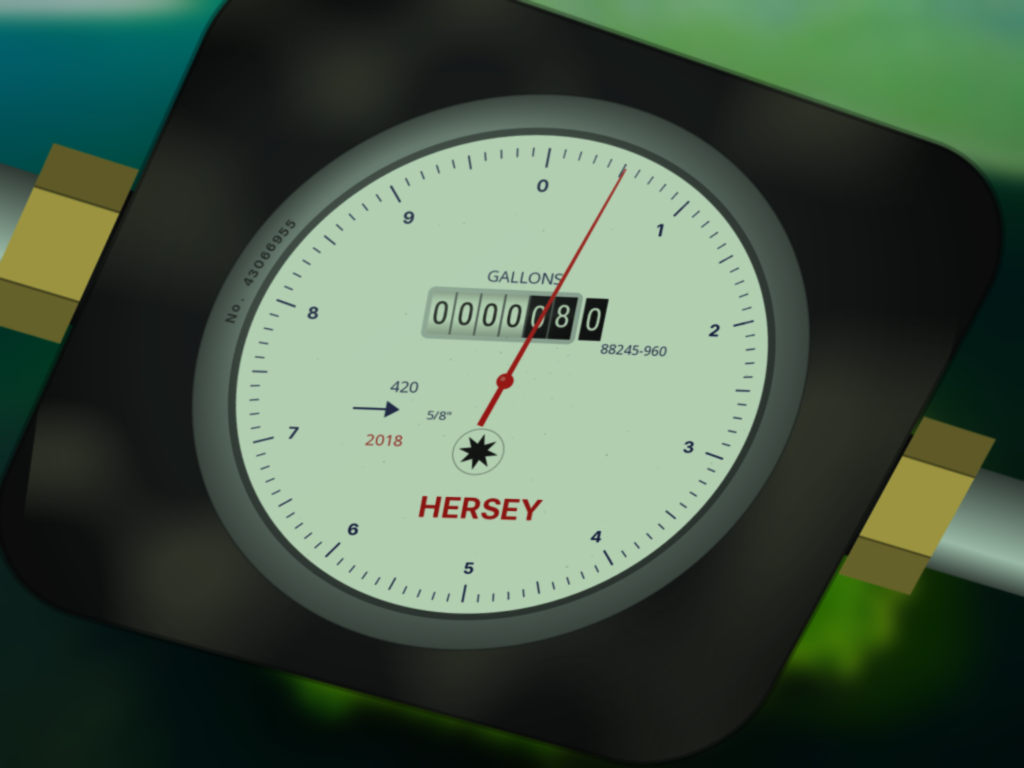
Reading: value=80.5 unit=gal
